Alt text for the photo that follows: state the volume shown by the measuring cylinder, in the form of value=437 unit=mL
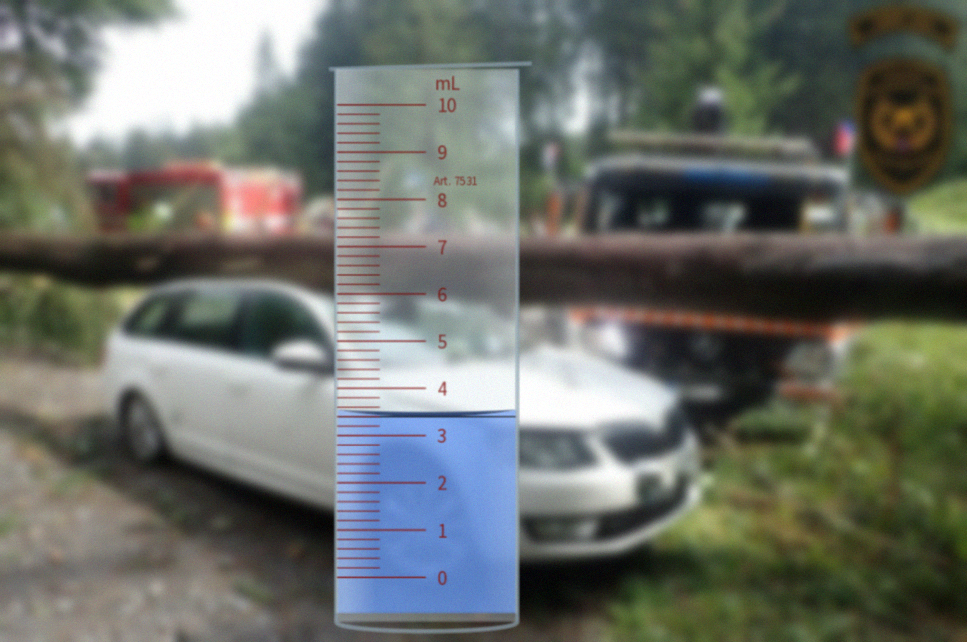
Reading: value=3.4 unit=mL
